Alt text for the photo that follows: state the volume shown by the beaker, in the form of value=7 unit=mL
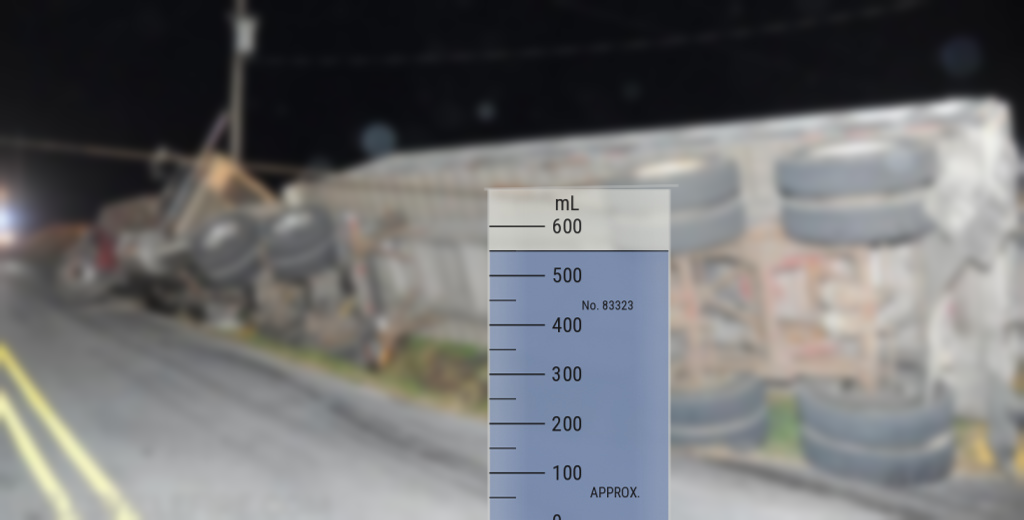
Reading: value=550 unit=mL
